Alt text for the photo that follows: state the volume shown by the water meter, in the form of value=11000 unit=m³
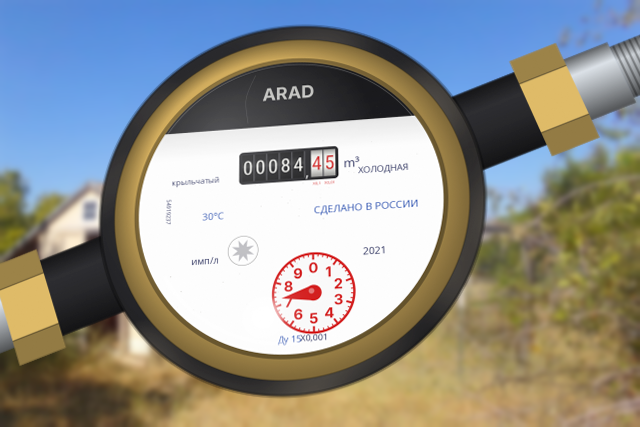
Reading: value=84.457 unit=m³
